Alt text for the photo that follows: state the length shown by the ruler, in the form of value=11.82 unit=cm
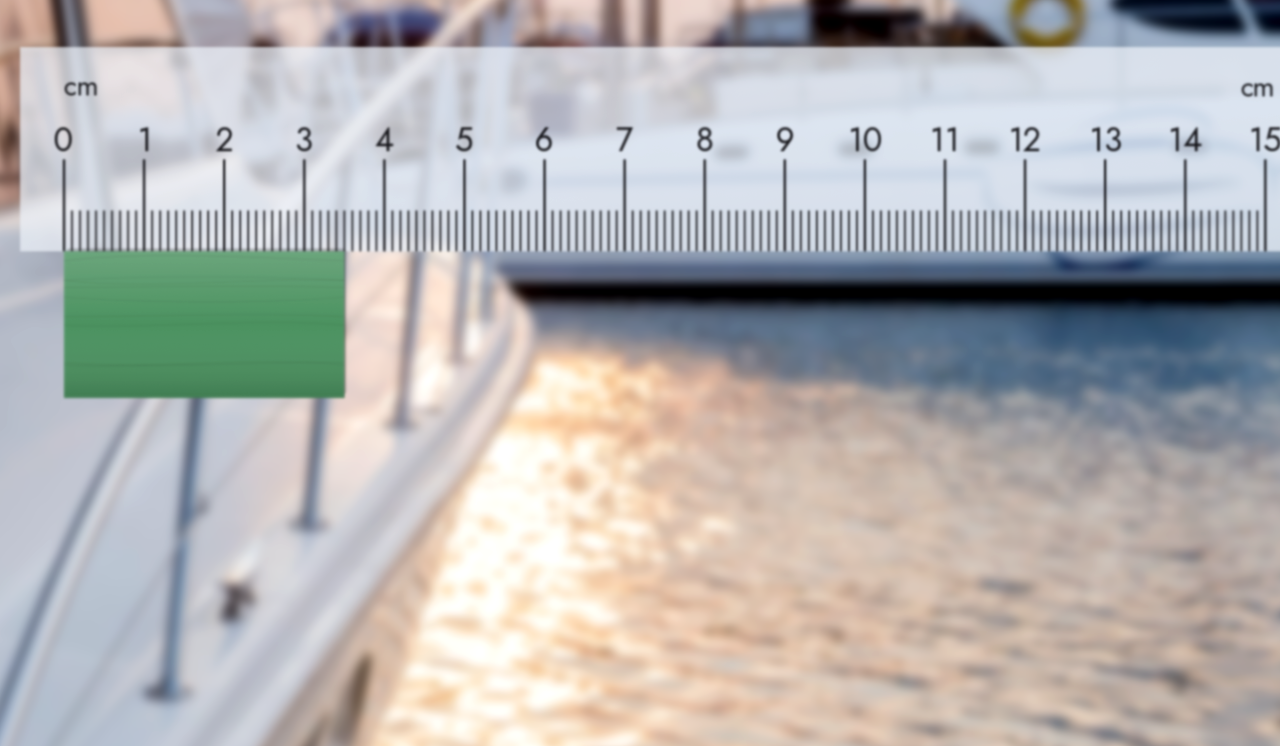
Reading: value=3.5 unit=cm
